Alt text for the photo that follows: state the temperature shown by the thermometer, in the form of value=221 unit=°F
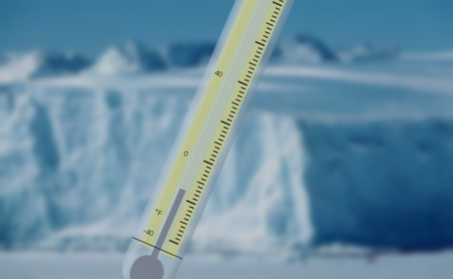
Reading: value=-16 unit=°F
